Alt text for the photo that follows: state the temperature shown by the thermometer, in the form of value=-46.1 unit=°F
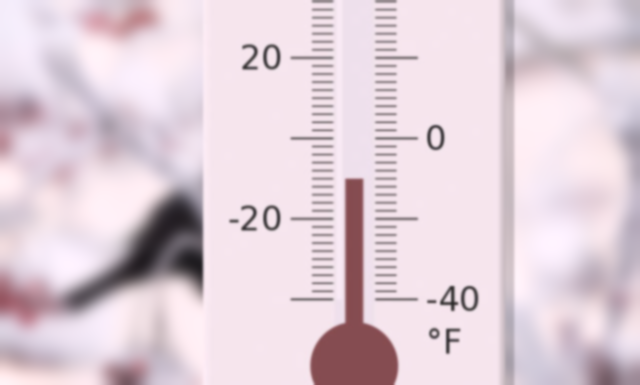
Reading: value=-10 unit=°F
